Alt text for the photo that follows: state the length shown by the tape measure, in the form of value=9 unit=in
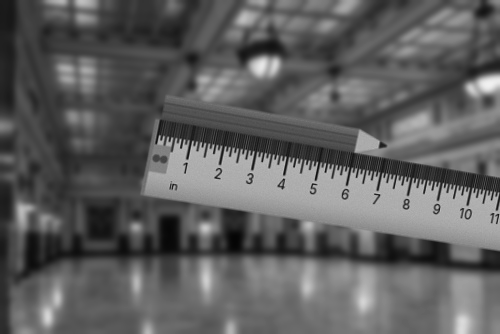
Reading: value=7 unit=in
